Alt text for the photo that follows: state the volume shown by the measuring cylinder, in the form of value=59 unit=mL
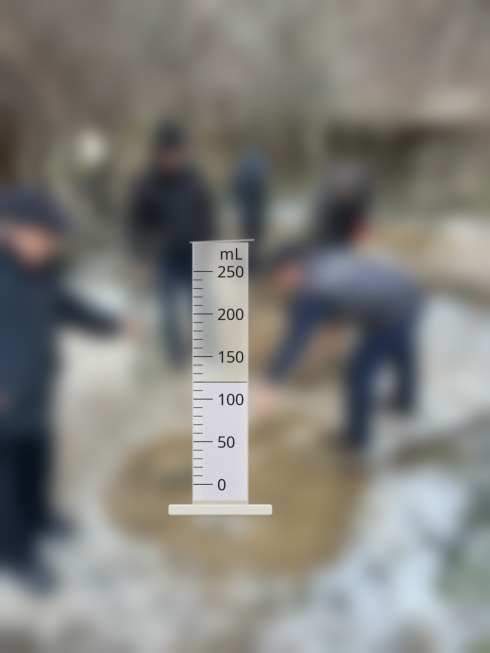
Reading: value=120 unit=mL
